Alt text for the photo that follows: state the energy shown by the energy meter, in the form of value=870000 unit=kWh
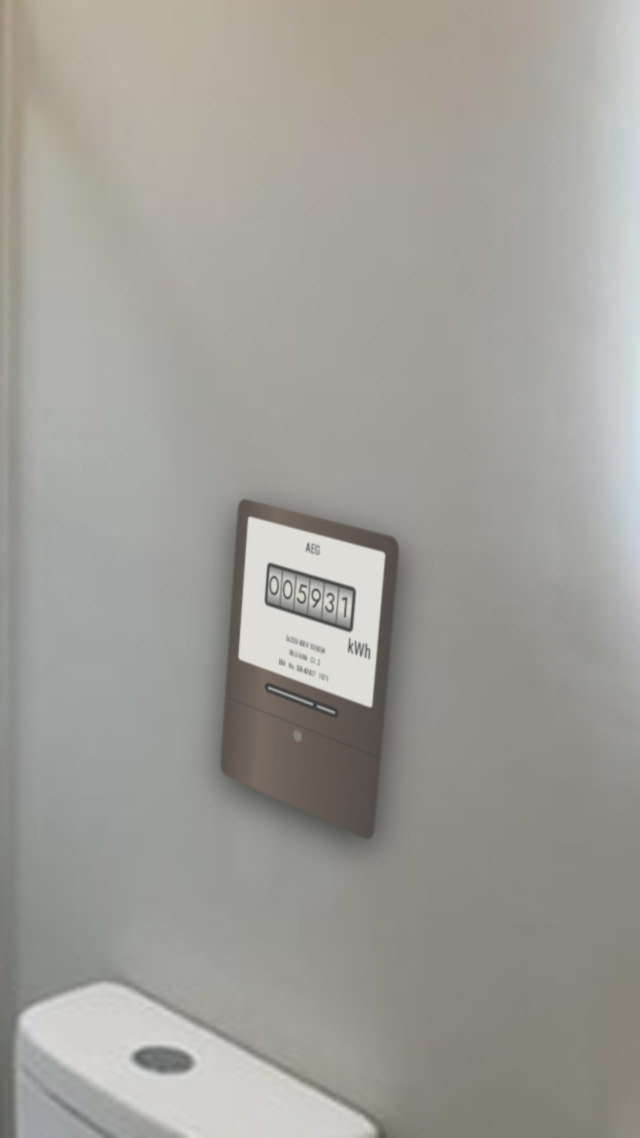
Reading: value=5931 unit=kWh
